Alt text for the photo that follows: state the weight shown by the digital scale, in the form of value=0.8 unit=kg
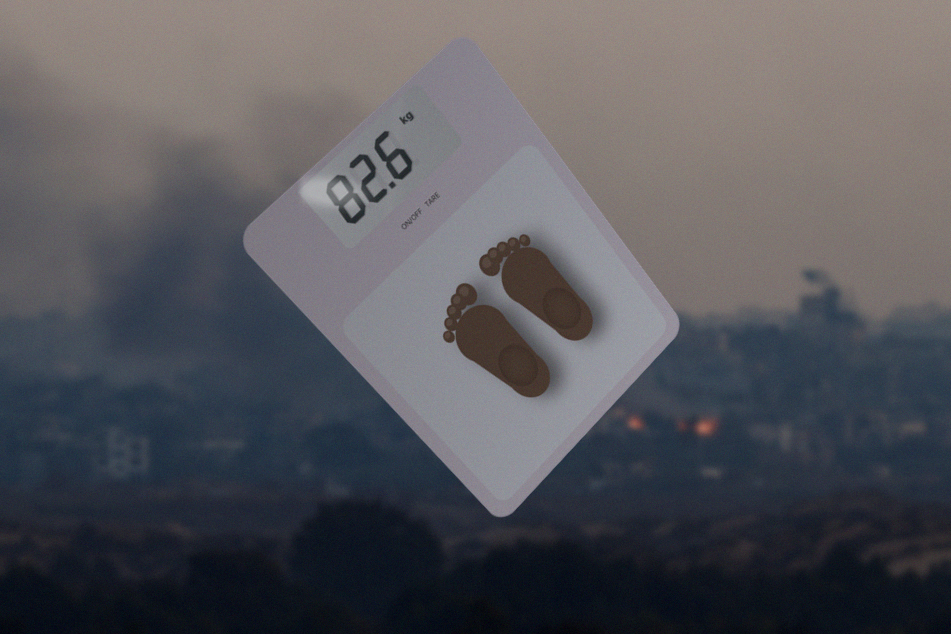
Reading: value=82.6 unit=kg
